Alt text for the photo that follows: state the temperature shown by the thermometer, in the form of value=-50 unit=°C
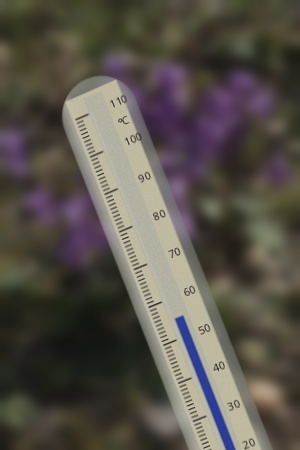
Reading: value=55 unit=°C
